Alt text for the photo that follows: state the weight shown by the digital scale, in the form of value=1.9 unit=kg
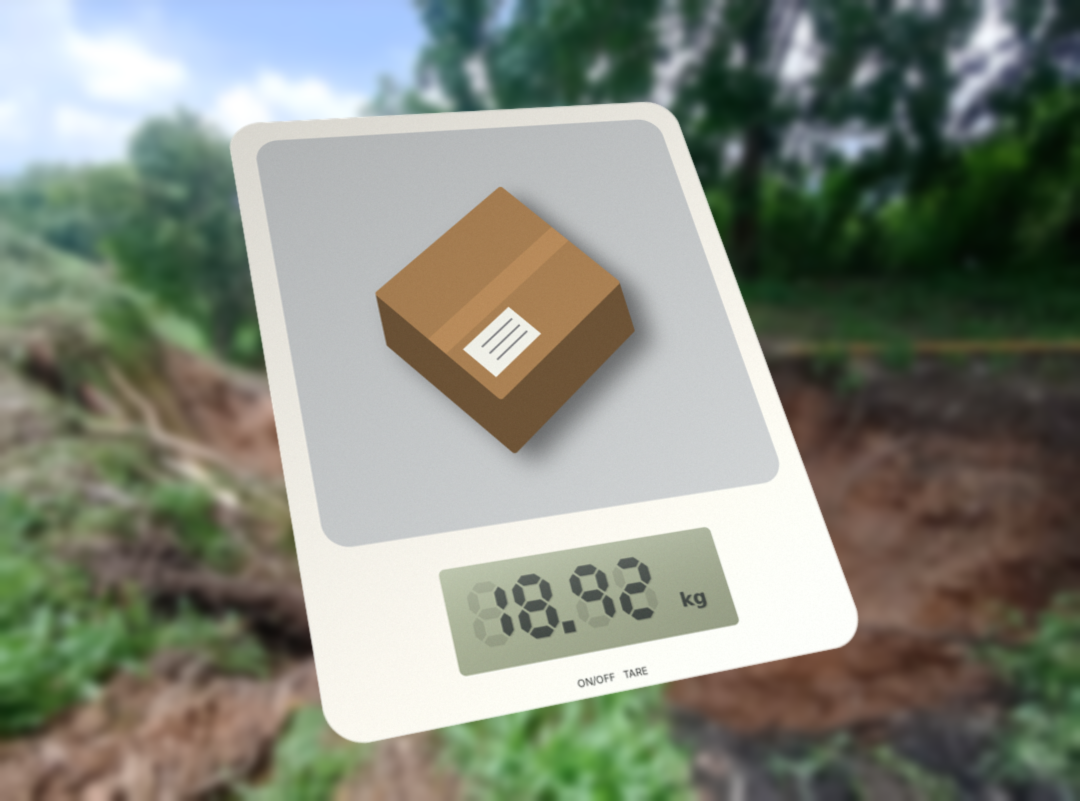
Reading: value=18.92 unit=kg
